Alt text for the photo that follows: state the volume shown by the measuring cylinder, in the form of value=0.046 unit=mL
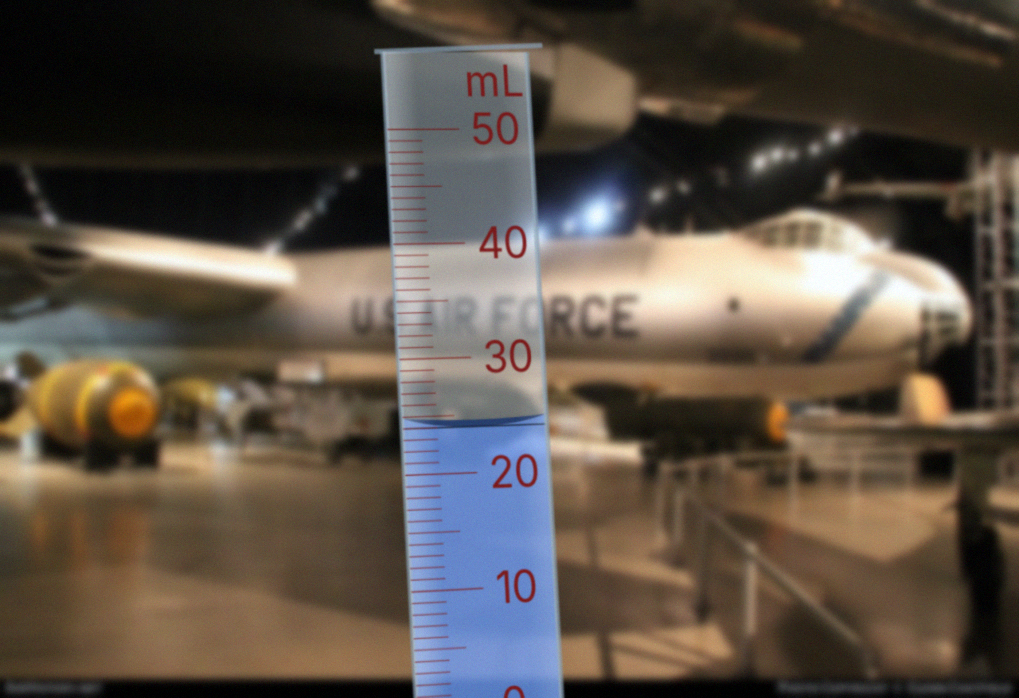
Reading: value=24 unit=mL
